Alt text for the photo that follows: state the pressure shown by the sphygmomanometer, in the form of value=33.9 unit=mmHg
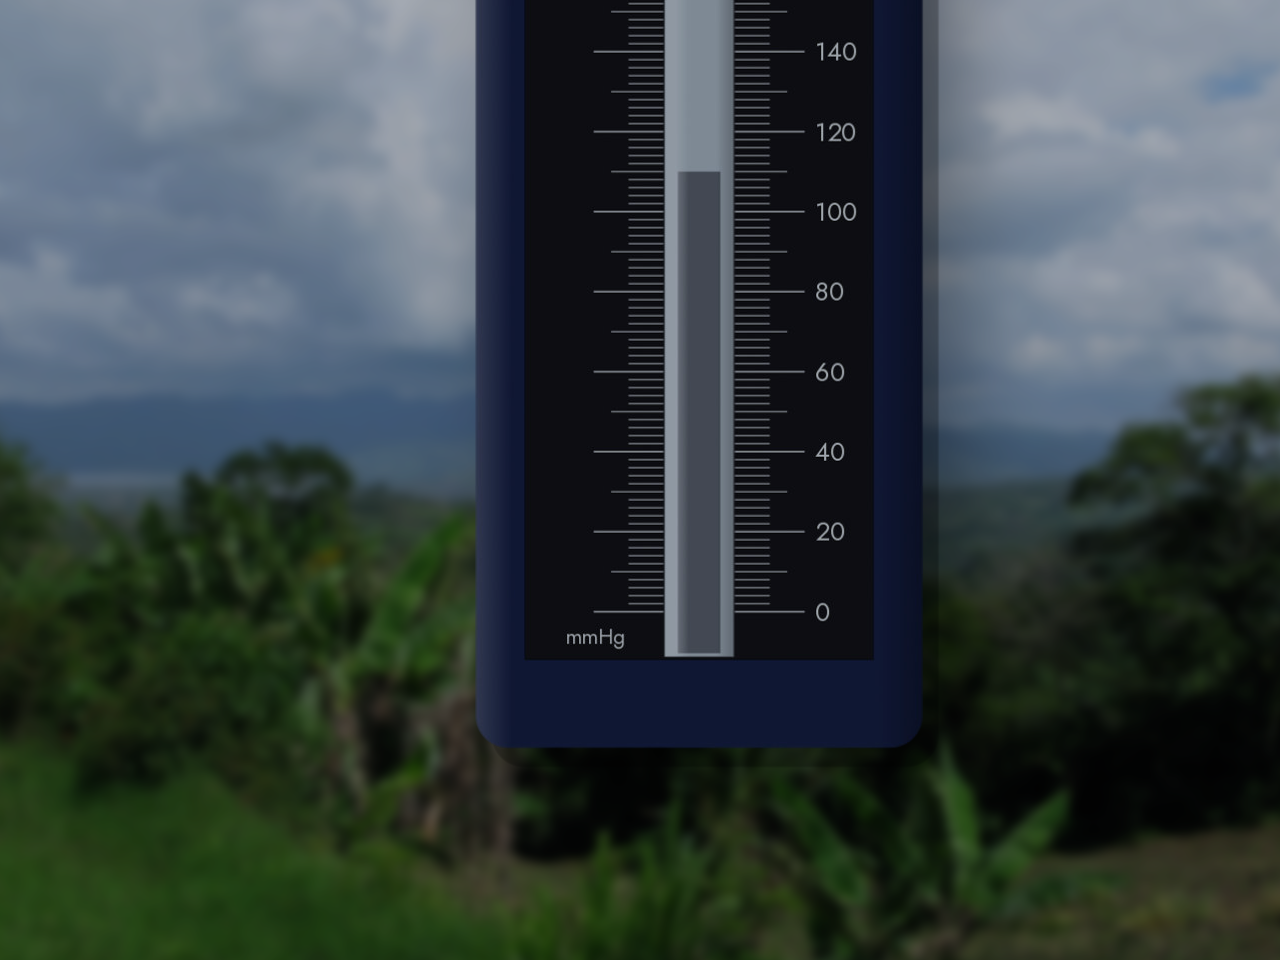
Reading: value=110 unit=mmHg
